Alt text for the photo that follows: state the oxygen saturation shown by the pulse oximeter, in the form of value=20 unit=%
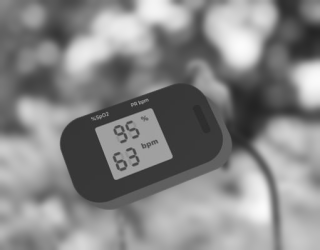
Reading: value=95 unit=%
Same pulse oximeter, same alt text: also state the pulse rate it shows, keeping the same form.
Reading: value=63 unit=bpm
